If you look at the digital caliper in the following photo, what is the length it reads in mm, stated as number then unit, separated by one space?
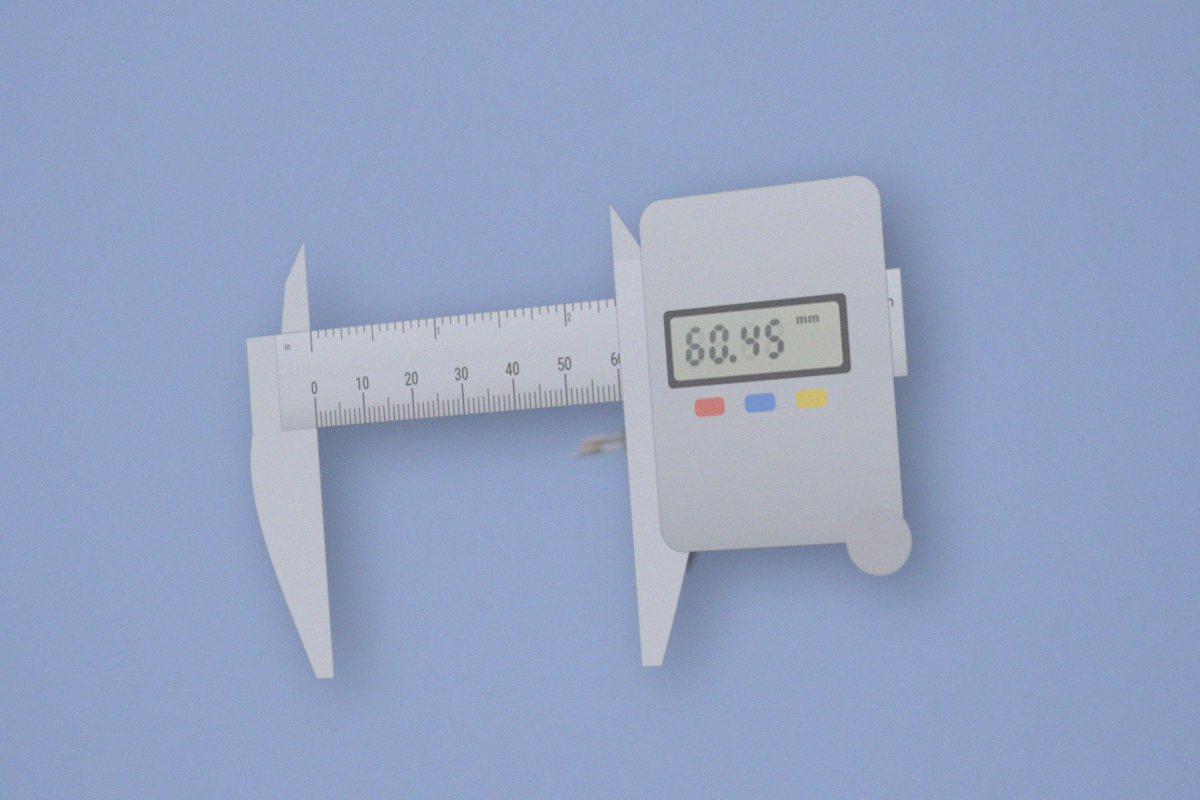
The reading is 60.45 mm
